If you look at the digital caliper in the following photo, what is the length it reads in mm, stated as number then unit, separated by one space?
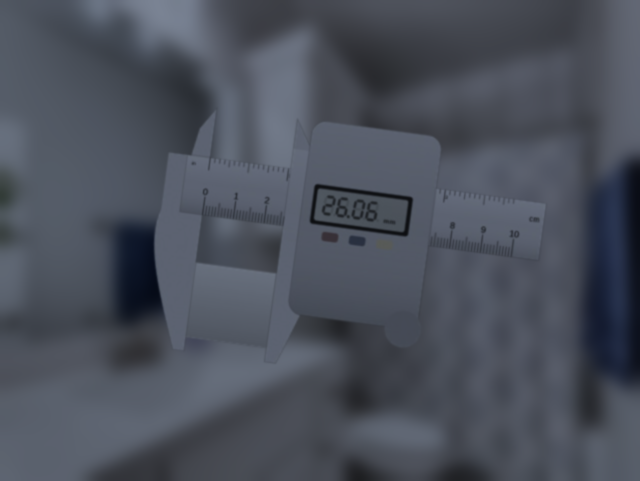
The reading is 26.06 mm
